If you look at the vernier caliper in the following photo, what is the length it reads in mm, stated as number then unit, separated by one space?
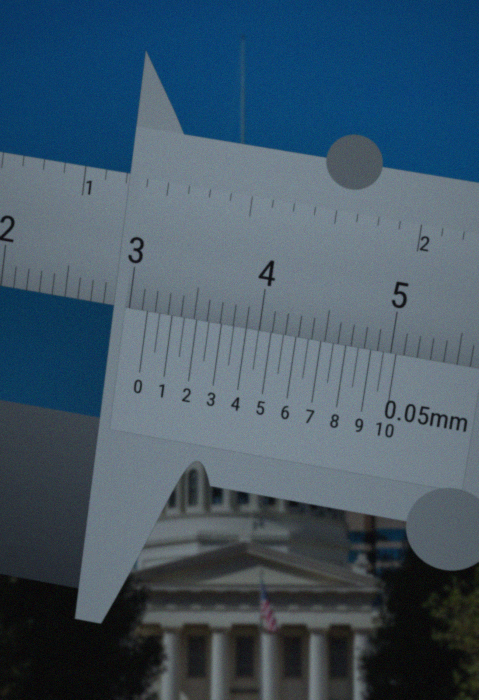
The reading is 31.4 mm
